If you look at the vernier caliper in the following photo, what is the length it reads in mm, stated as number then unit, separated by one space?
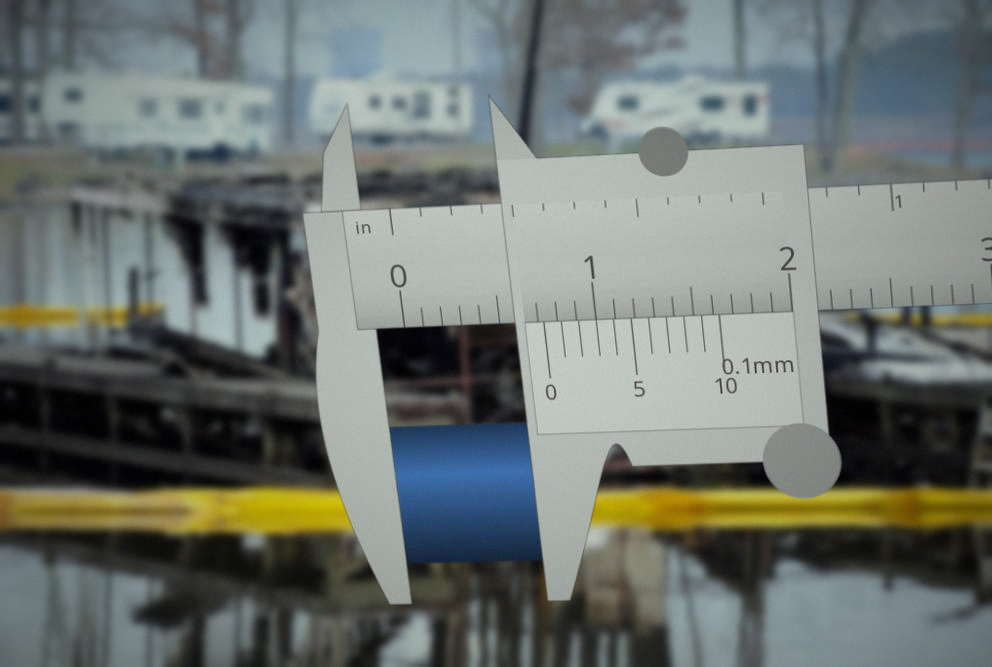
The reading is 7.3 mm
